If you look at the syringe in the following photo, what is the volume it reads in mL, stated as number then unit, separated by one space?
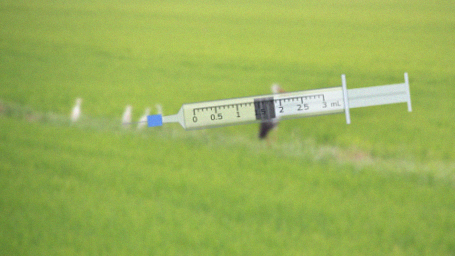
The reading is 1.4 mL
